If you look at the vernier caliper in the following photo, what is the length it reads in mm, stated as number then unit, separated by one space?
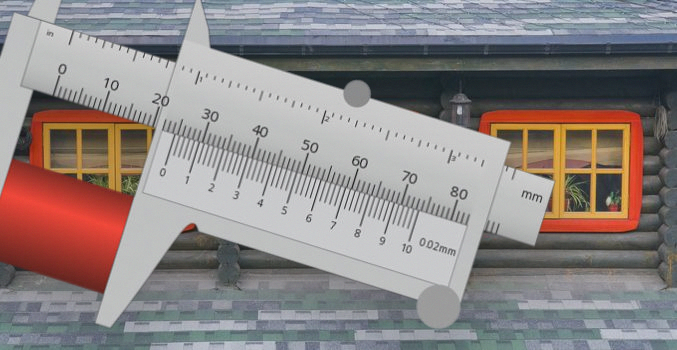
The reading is 24.5 mm
